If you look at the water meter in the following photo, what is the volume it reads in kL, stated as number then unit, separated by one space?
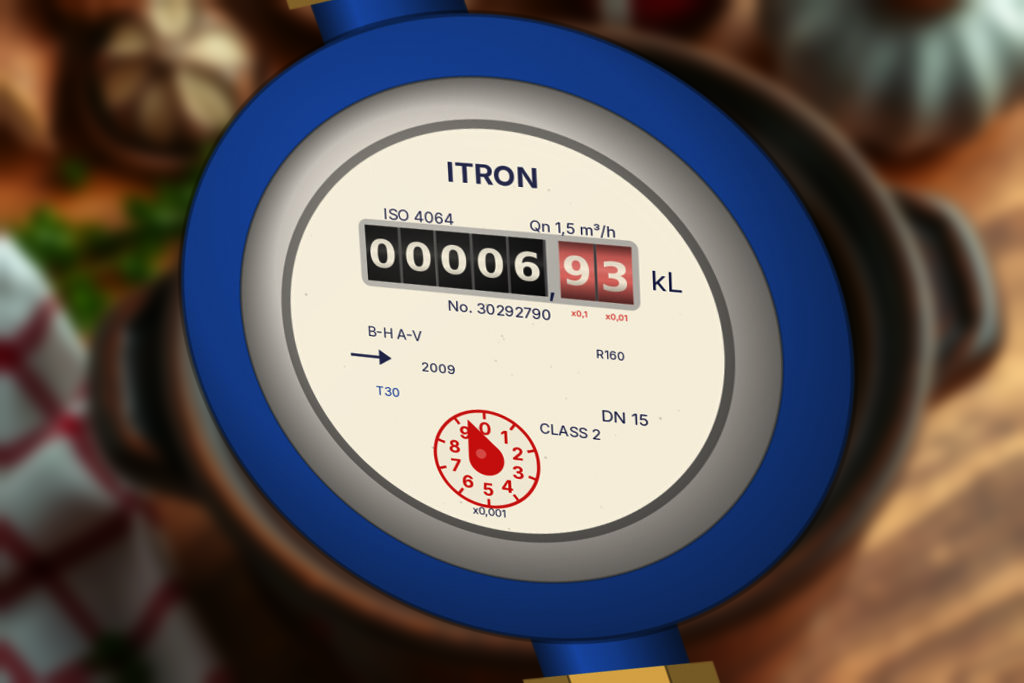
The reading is 6.929 kL
